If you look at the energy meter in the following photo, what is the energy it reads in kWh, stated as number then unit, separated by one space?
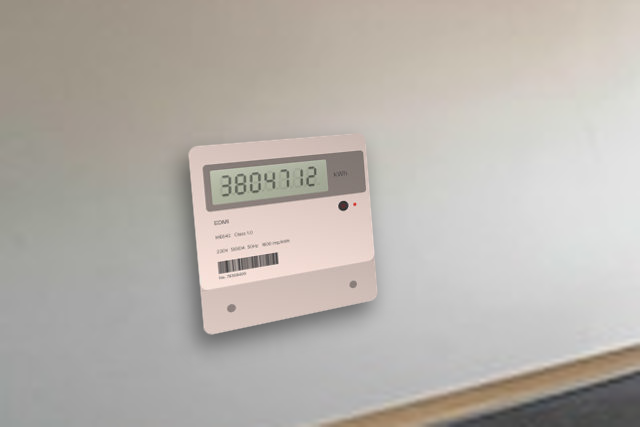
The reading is 3804712 kWh
